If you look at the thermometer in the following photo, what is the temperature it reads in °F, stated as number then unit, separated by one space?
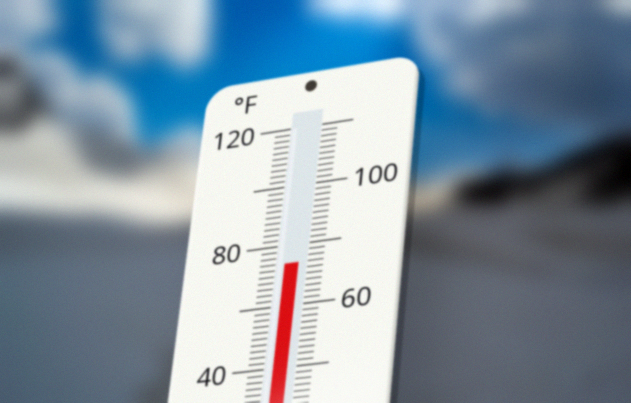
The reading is 74 °F
